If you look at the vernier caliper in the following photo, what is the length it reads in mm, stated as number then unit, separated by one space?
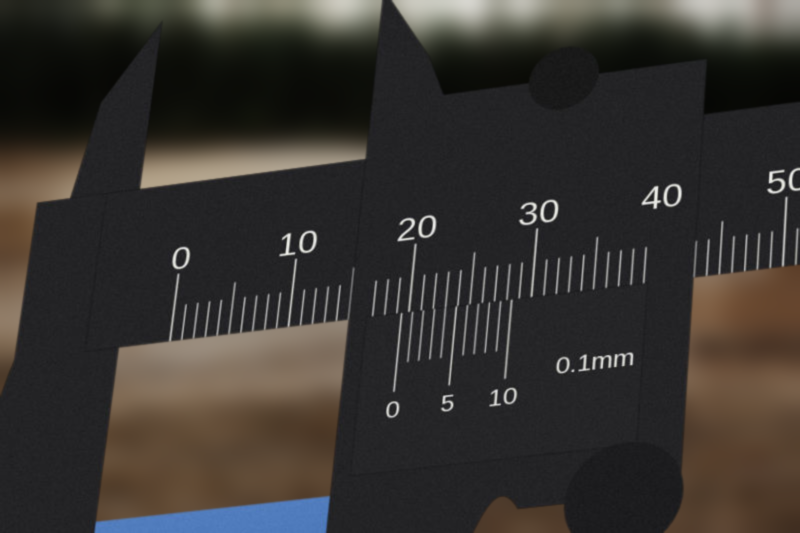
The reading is 19.4 mm
